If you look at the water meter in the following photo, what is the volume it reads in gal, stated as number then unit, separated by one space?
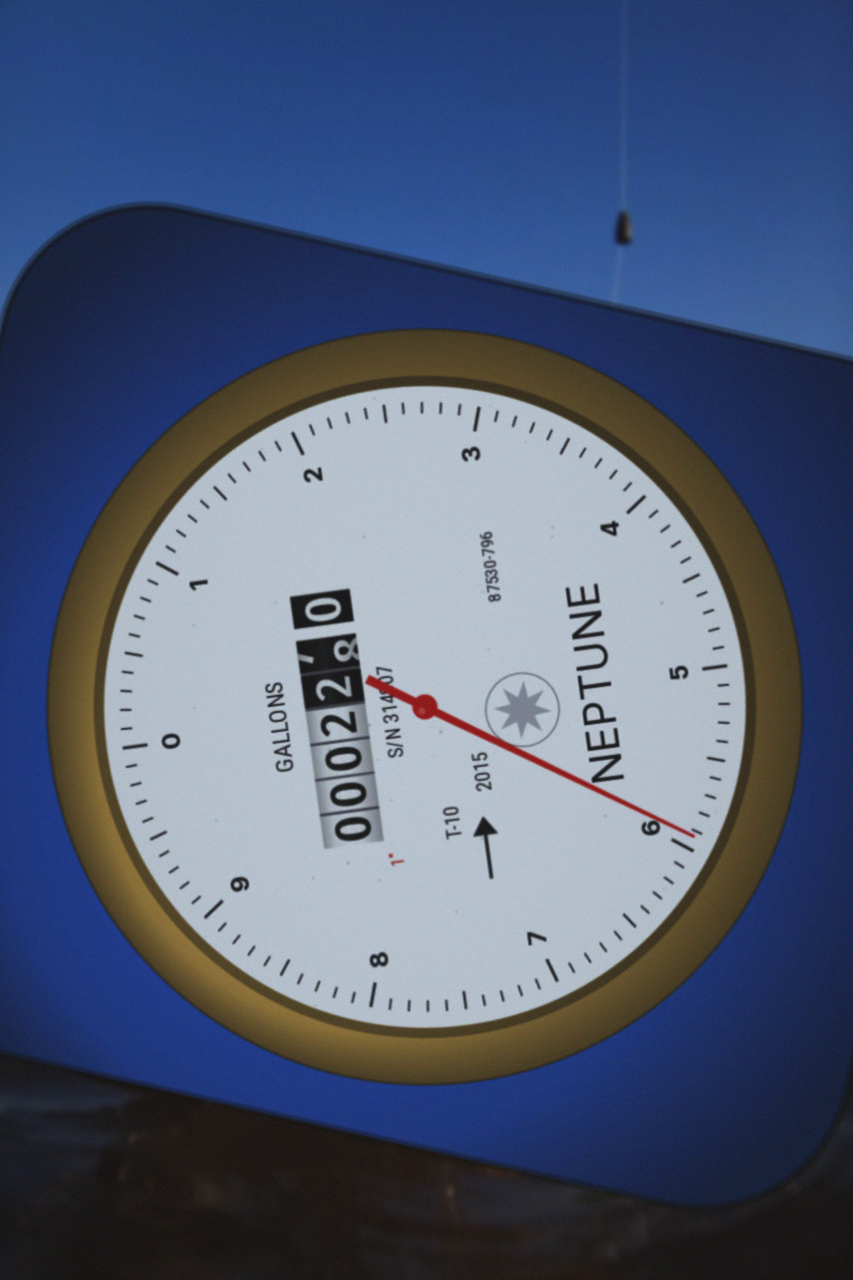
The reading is 2275.9 gal
